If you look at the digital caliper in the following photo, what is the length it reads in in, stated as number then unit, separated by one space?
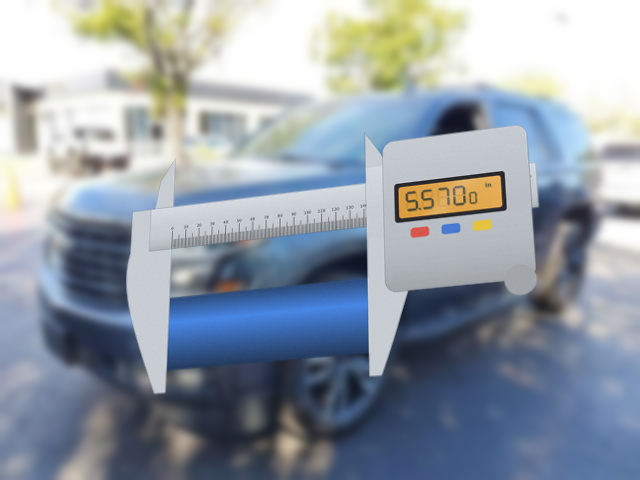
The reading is 5.5700 in
